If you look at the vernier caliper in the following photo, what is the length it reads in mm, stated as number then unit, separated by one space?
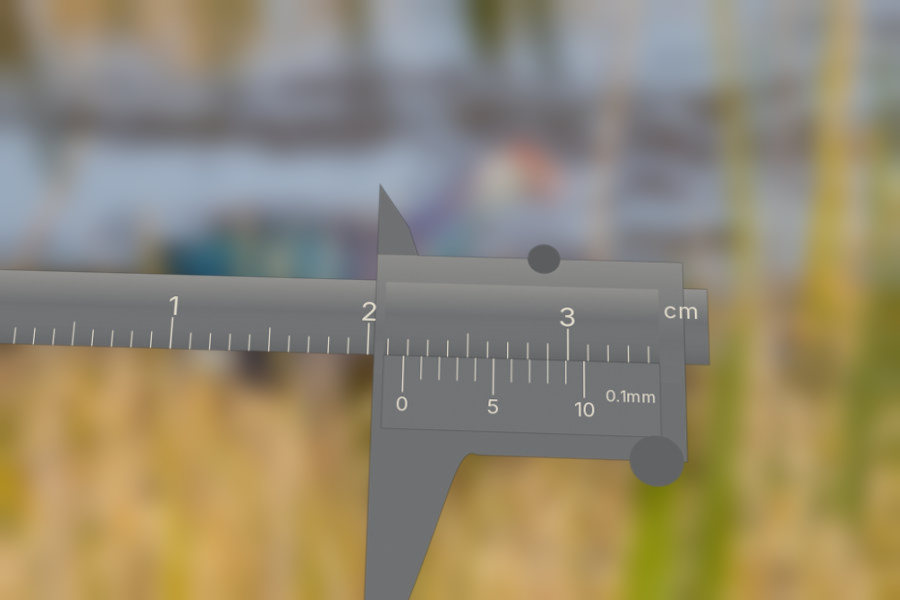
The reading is 21.8 mm
